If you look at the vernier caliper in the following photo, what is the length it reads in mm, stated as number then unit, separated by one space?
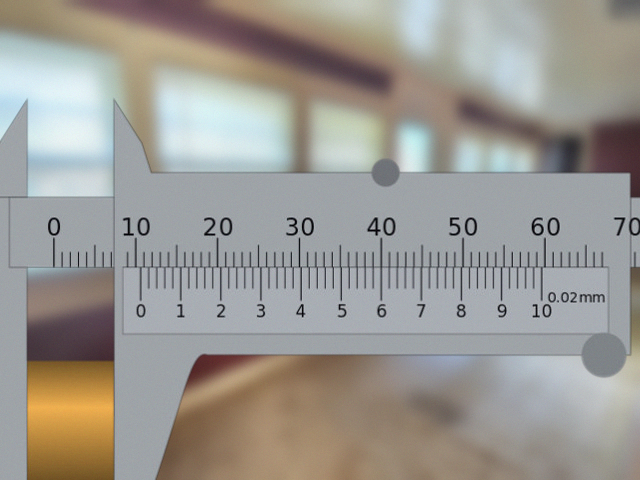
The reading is 10.6 mm
